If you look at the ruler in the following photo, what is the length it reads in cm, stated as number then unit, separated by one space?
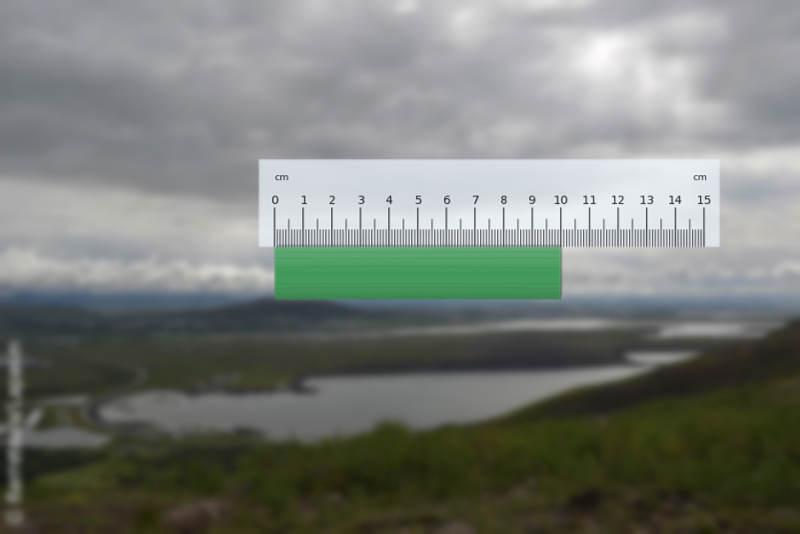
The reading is 10 cm
